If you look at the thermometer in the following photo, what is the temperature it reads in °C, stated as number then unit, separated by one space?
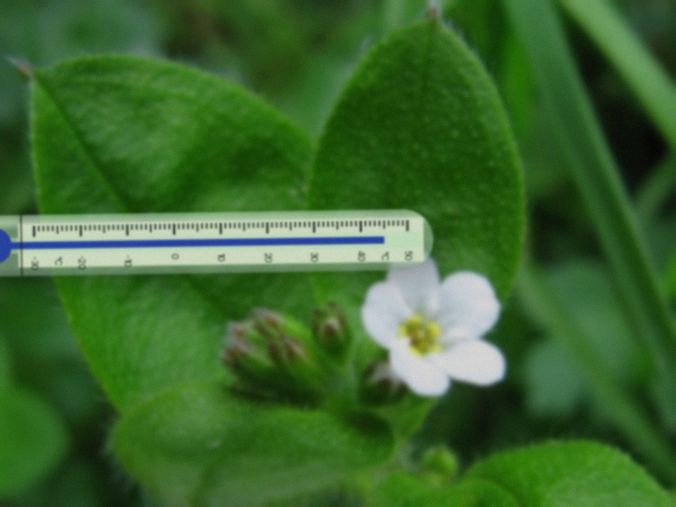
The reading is 45 °C
